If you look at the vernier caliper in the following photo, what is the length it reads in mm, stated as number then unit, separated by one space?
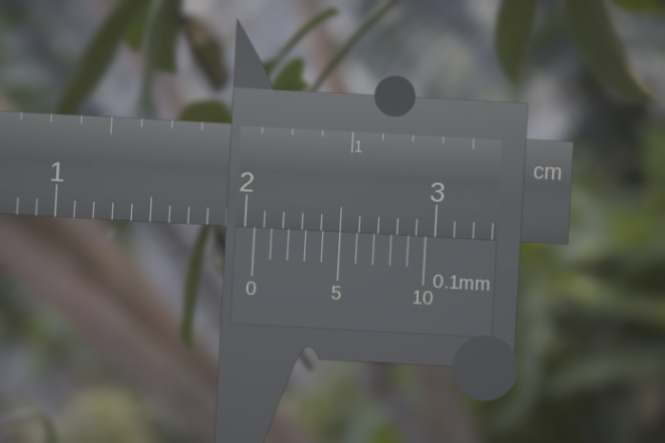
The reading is 20.5 mm
